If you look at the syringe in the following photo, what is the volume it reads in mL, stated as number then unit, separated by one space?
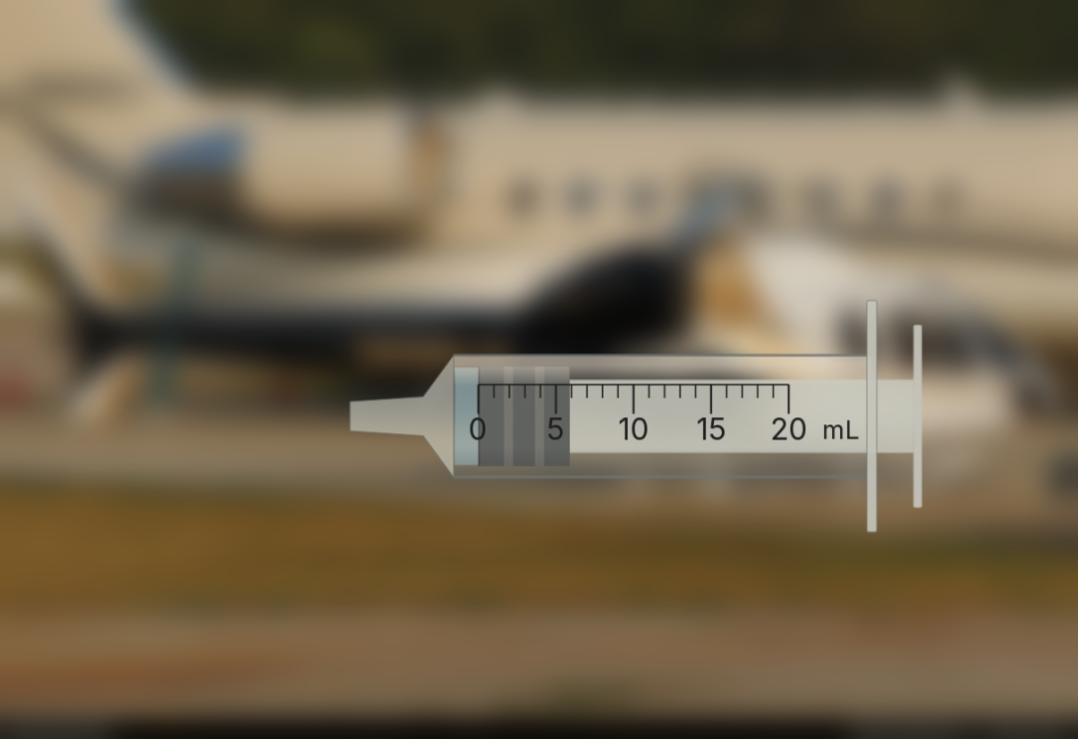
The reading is 0 mL
